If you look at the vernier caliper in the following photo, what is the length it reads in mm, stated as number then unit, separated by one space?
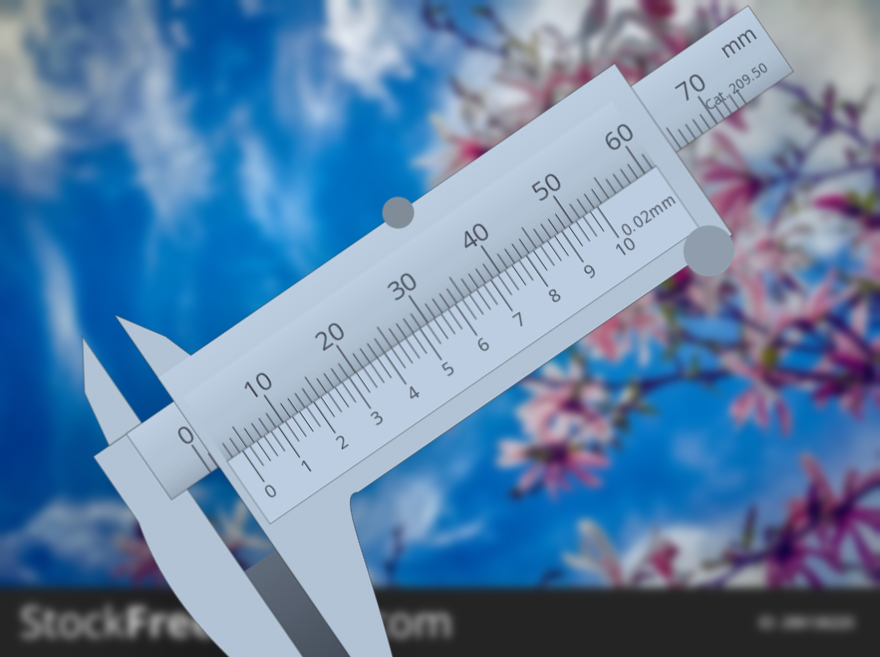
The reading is 4.4 mm
